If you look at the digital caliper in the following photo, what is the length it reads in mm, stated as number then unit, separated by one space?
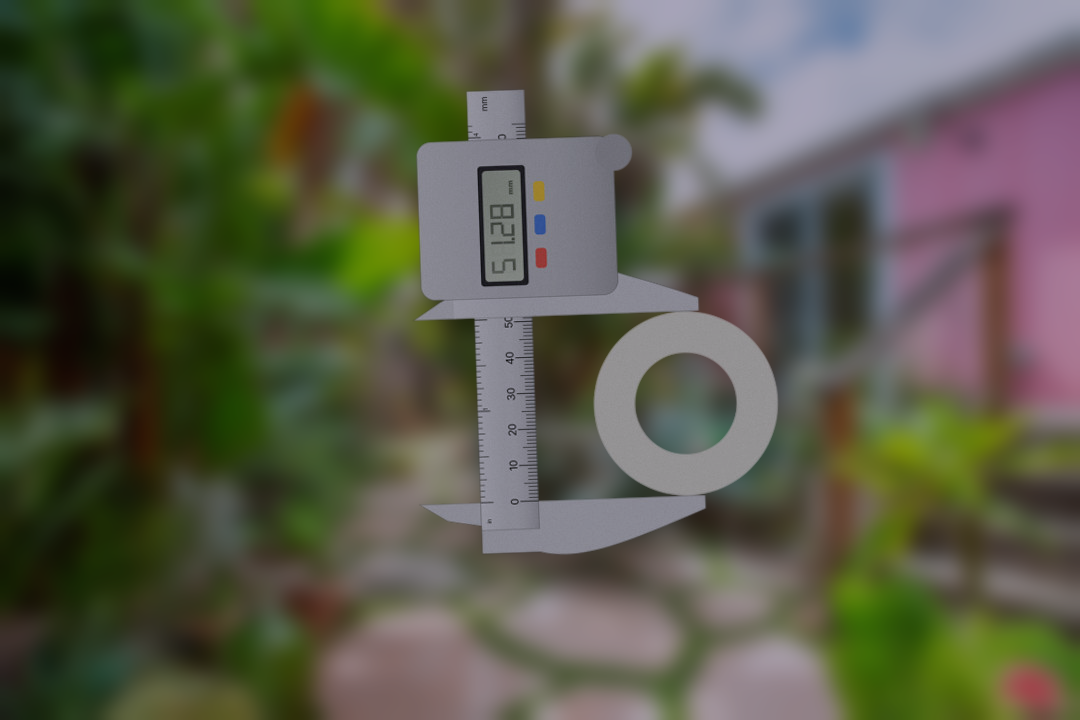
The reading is 51.28 mm
